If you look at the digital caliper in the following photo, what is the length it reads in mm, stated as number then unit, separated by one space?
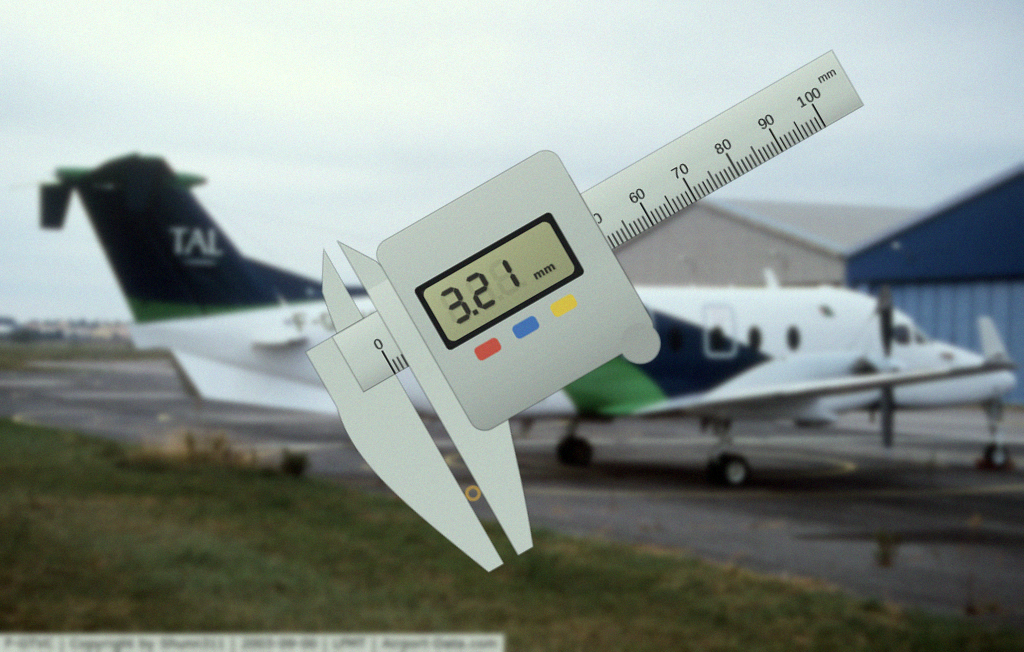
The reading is 3.21 mm
